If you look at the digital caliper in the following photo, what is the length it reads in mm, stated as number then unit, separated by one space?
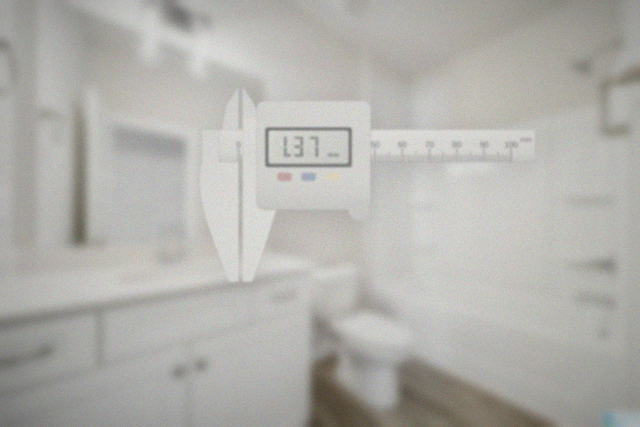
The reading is 1.37 mm
